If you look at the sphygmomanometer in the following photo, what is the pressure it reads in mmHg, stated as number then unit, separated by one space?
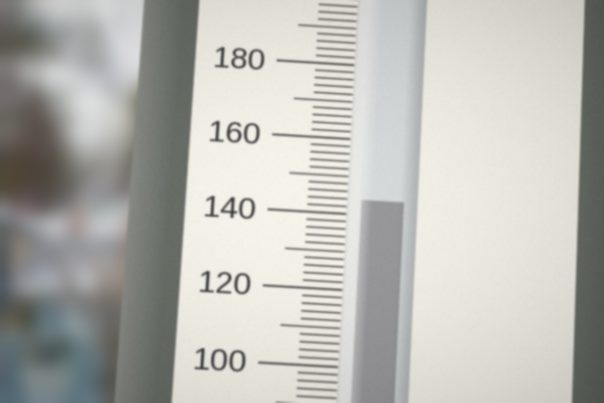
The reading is 144 mmHg
